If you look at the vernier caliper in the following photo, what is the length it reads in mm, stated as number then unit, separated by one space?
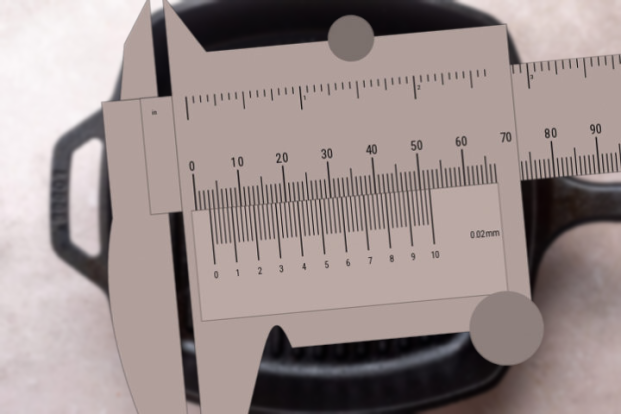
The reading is 3.0 mm
